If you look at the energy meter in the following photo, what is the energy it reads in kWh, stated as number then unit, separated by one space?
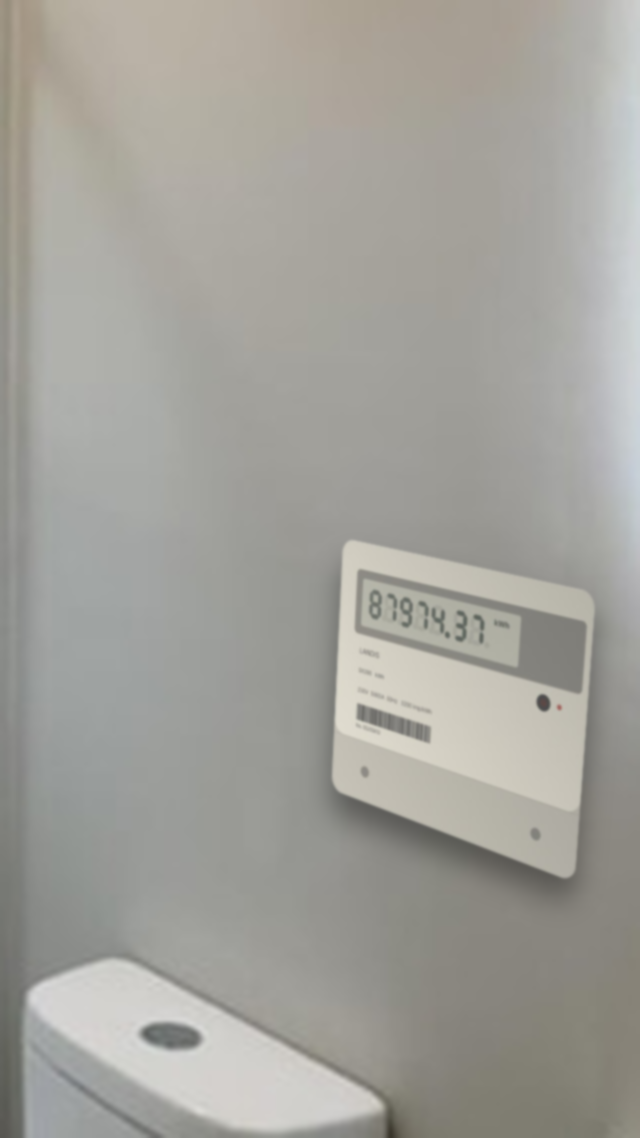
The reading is 87974.37 kWh
